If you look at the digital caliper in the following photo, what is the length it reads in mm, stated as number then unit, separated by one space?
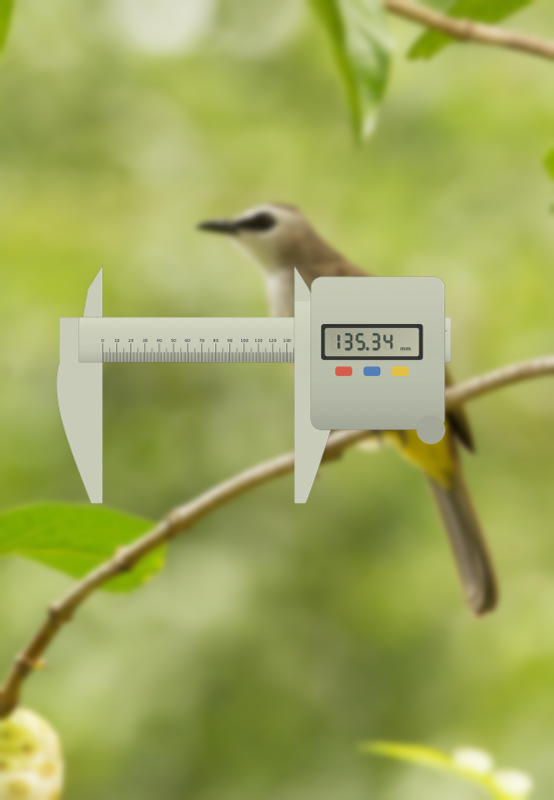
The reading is 135.34 mm
